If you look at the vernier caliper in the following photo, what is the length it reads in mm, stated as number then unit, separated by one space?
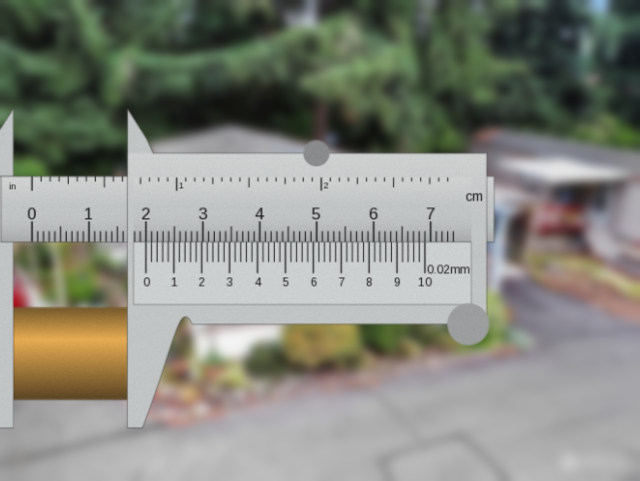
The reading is 20.0 mm
